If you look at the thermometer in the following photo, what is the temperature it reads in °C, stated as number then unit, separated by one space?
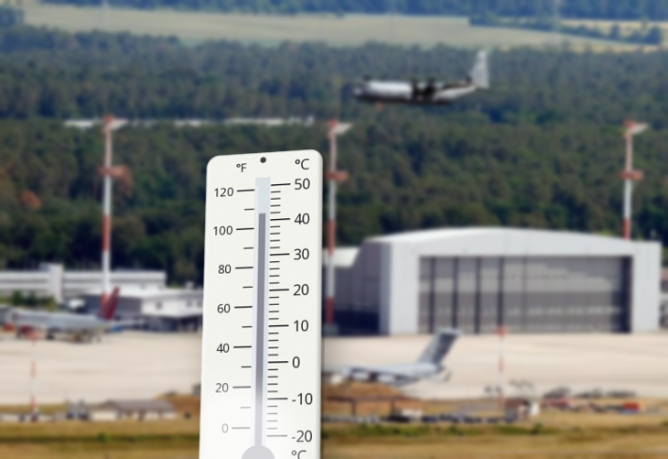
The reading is 42 °C
